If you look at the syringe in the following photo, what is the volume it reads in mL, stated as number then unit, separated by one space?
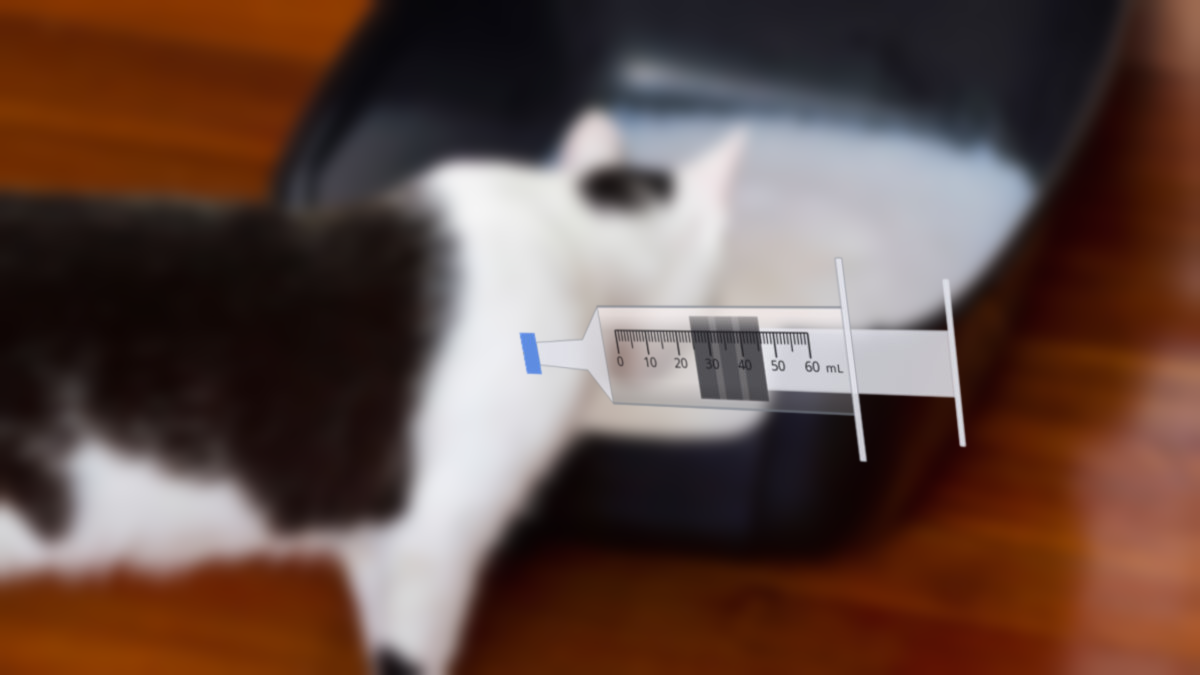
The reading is 25 mL
